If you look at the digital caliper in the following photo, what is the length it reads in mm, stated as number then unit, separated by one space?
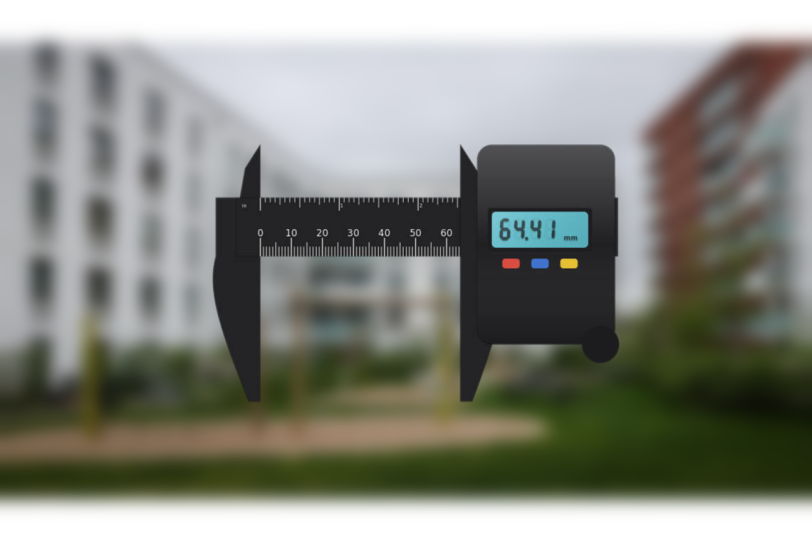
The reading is 64.41 mm
